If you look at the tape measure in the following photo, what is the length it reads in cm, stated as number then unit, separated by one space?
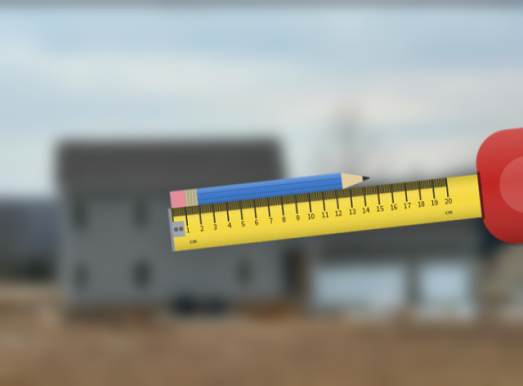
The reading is 14.5 cm
